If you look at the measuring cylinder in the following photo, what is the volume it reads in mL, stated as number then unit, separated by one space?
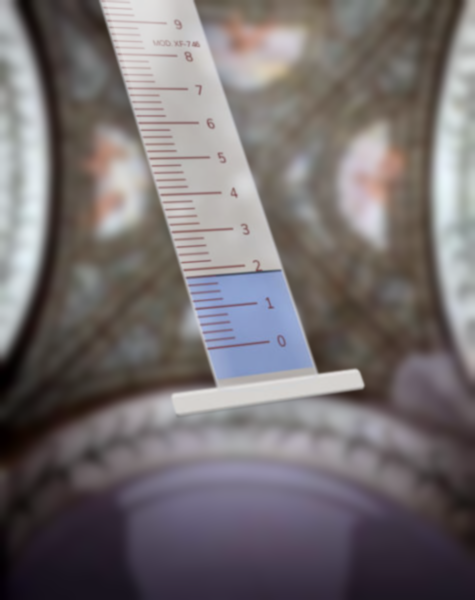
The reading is 1.8 mL
